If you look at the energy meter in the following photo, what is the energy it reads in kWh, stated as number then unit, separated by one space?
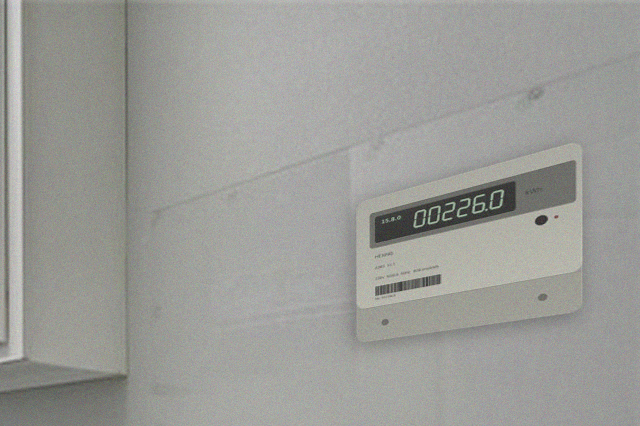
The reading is 226.0 kWh
